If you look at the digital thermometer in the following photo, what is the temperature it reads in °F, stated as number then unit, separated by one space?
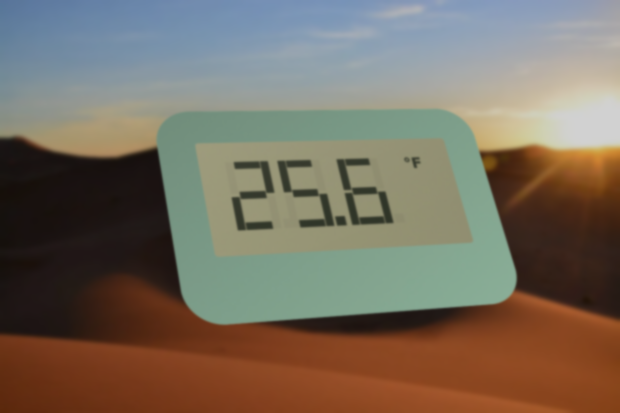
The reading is 25.6 °F
